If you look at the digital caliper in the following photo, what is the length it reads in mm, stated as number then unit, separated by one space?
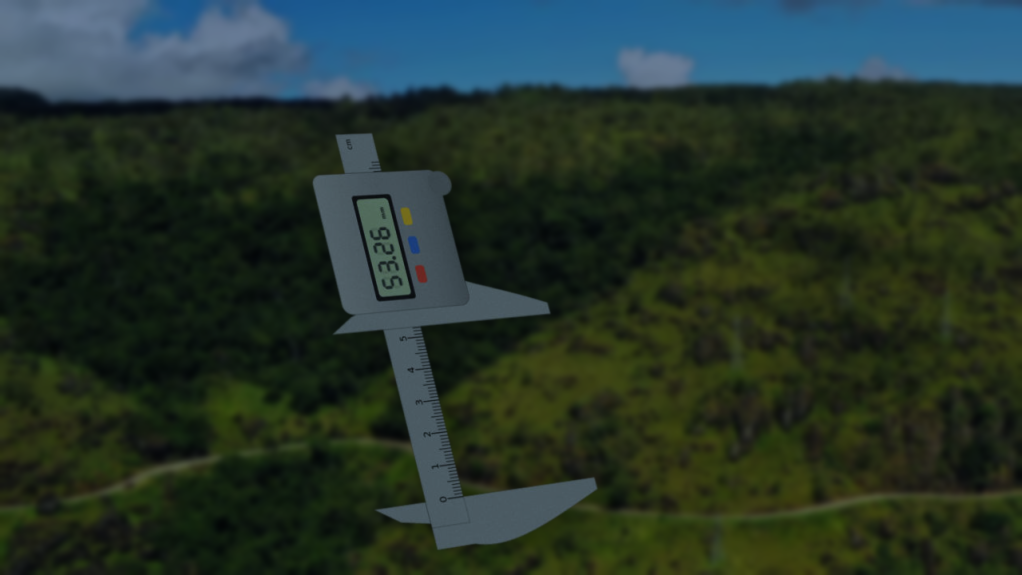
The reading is 53.26 mm
